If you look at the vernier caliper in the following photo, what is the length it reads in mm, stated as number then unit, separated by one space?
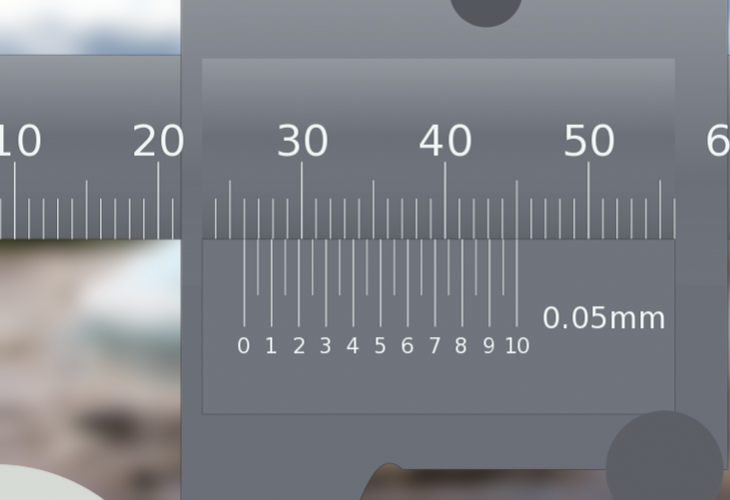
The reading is 26.0 mm
